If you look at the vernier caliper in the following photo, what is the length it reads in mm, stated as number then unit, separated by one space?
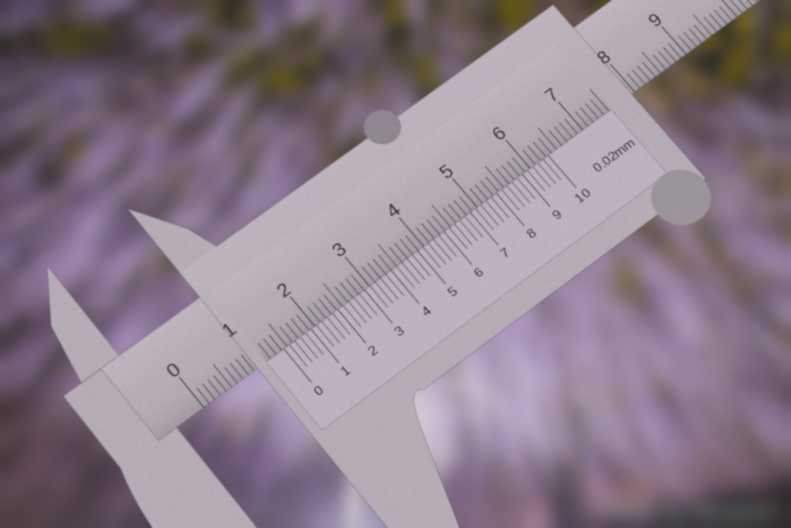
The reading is 14.4 mm
